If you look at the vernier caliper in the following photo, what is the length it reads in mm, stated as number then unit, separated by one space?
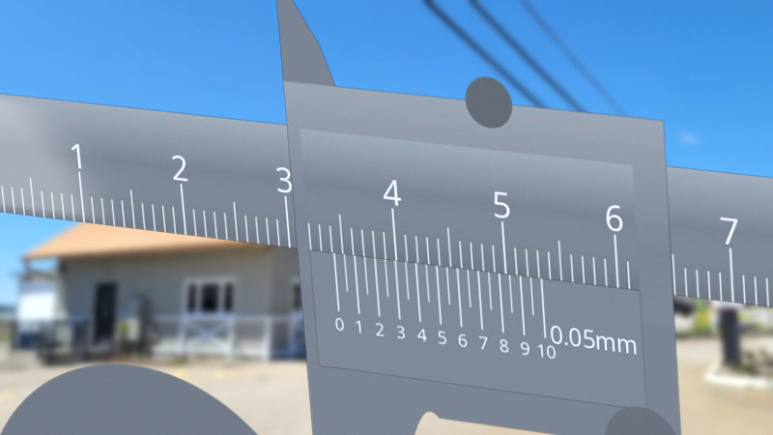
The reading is 34.2 mm
